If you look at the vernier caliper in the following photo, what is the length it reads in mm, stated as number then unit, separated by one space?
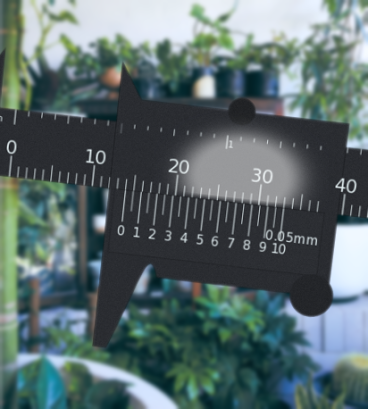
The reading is 14.0 mm
